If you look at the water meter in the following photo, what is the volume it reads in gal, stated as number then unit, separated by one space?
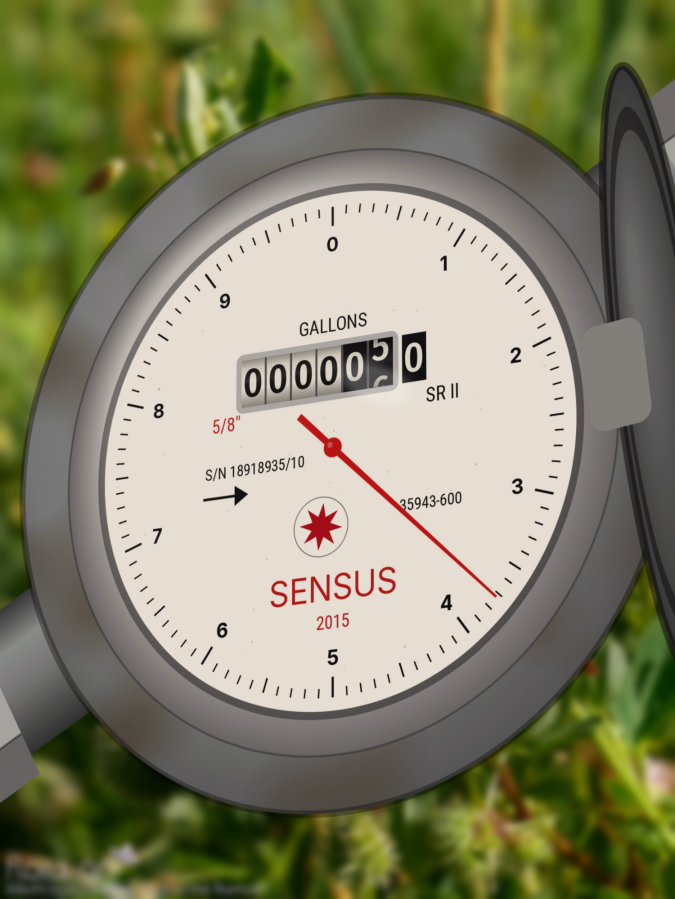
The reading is 53.7 gal
